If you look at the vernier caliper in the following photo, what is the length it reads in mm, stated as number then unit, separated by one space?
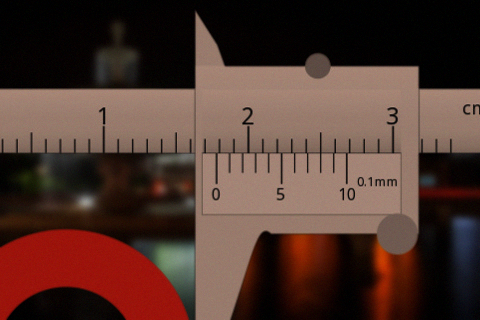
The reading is 17.8 mm
